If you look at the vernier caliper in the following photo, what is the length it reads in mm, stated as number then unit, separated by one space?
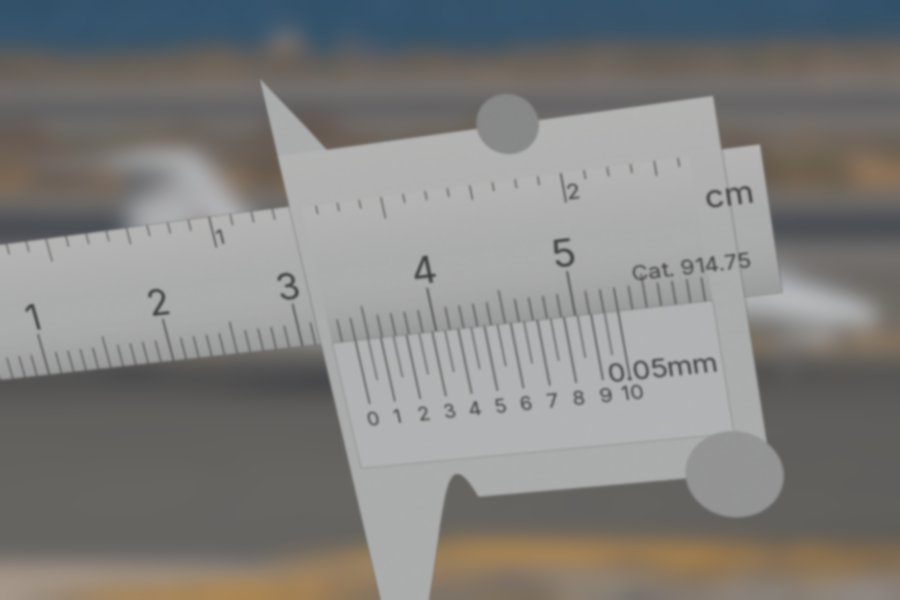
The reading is 34.0 mm
